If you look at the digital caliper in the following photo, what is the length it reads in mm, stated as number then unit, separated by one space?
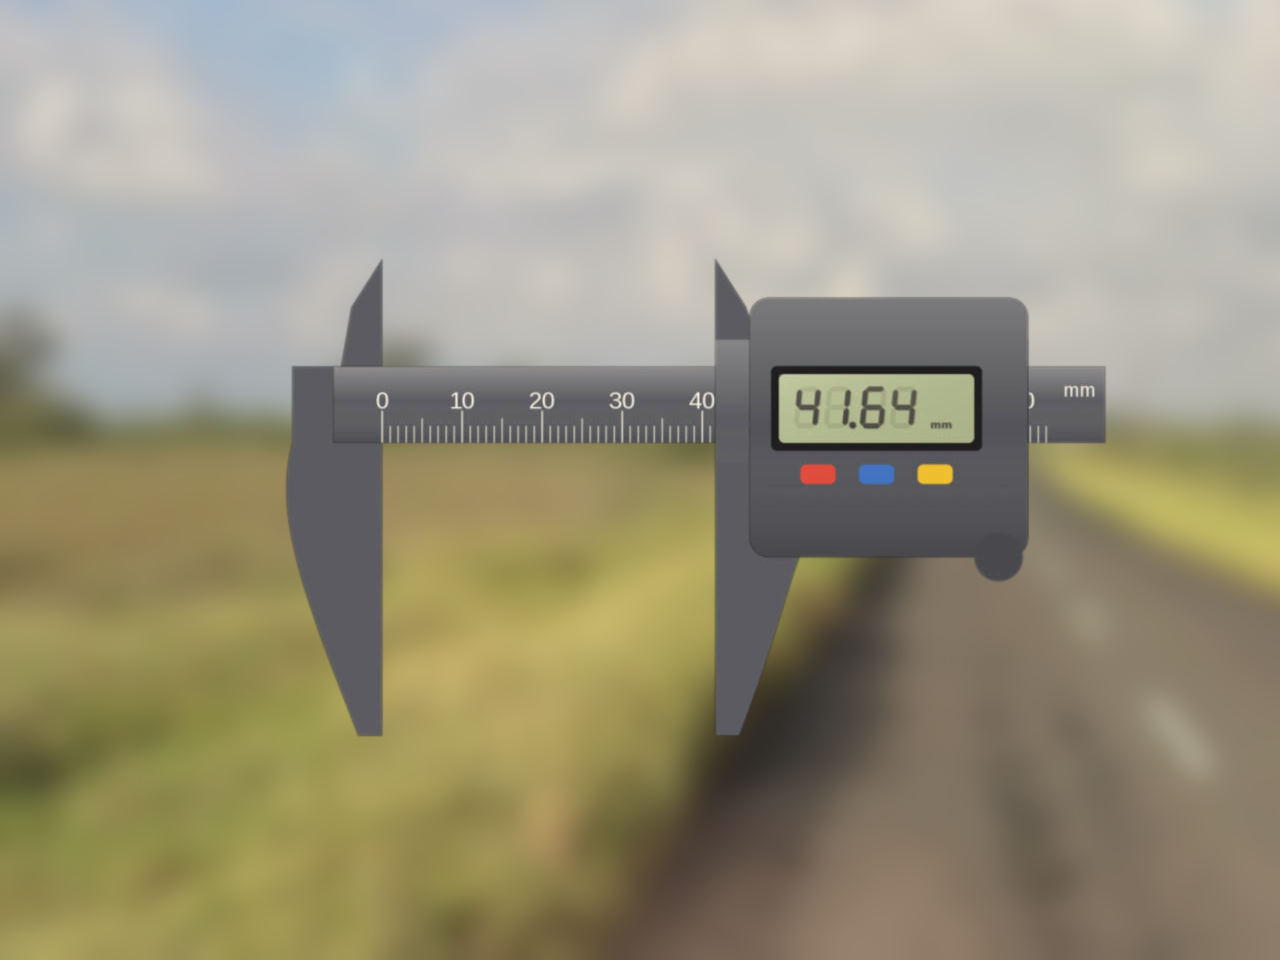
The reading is 41.64 mm
